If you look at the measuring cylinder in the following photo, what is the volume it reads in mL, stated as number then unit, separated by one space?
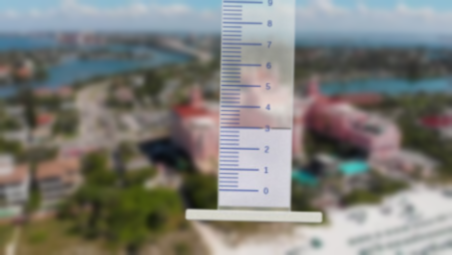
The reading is 3 mL
